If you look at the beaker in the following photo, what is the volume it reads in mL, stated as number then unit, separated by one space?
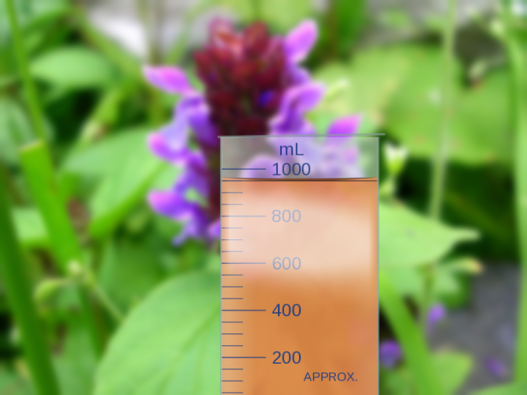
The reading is 950 mL
